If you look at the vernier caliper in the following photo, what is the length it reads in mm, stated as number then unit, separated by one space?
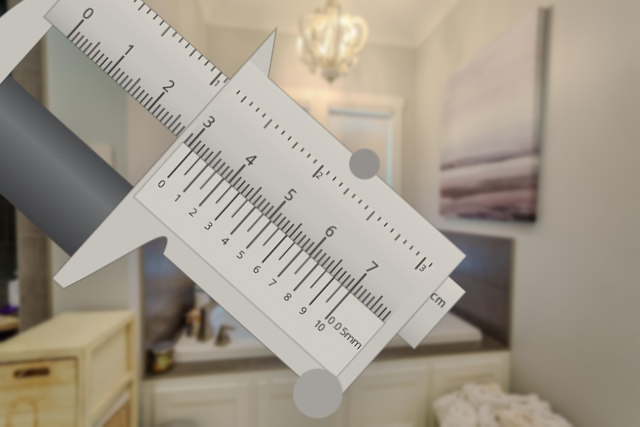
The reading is 31.0 mm
